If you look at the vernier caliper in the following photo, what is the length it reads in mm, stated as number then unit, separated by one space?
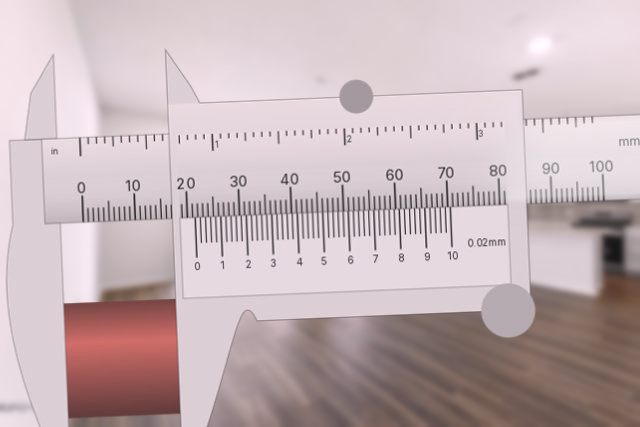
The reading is 21.5 mm
